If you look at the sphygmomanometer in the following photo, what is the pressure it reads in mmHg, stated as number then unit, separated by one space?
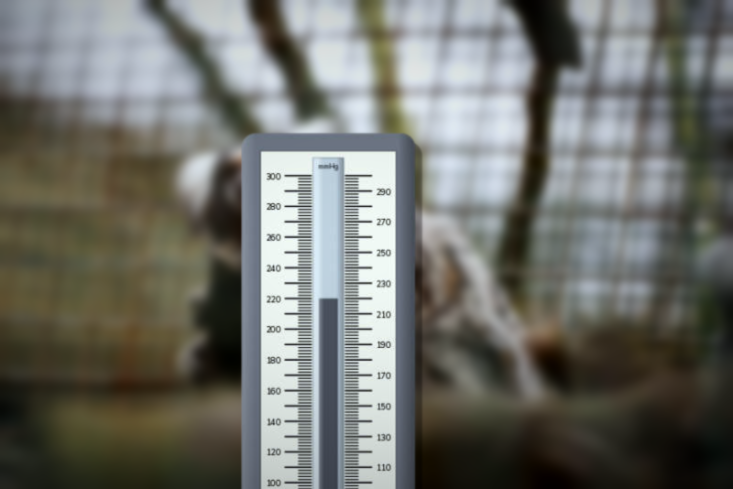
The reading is 220 mmHg
